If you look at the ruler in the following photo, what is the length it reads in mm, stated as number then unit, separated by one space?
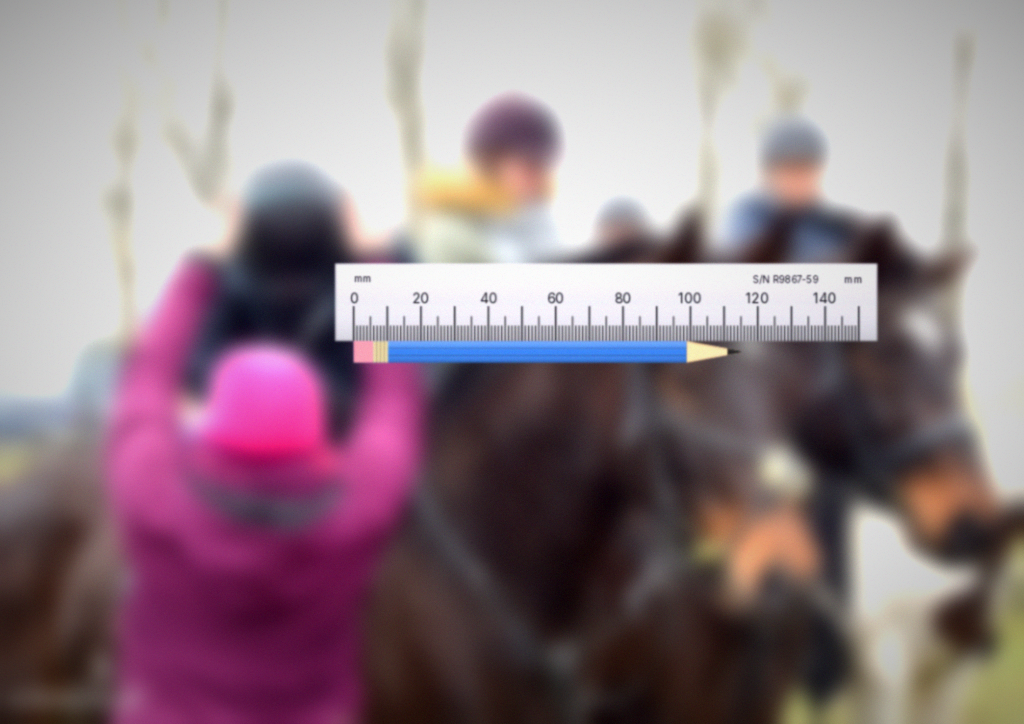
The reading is 115 mm
